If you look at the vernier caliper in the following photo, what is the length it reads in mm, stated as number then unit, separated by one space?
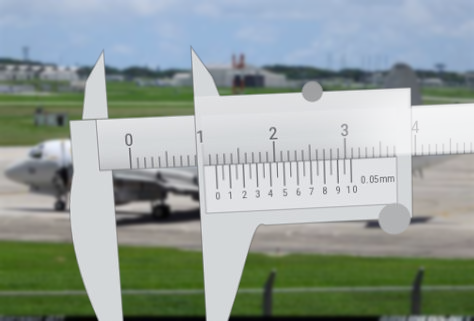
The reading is 11.8 mm
